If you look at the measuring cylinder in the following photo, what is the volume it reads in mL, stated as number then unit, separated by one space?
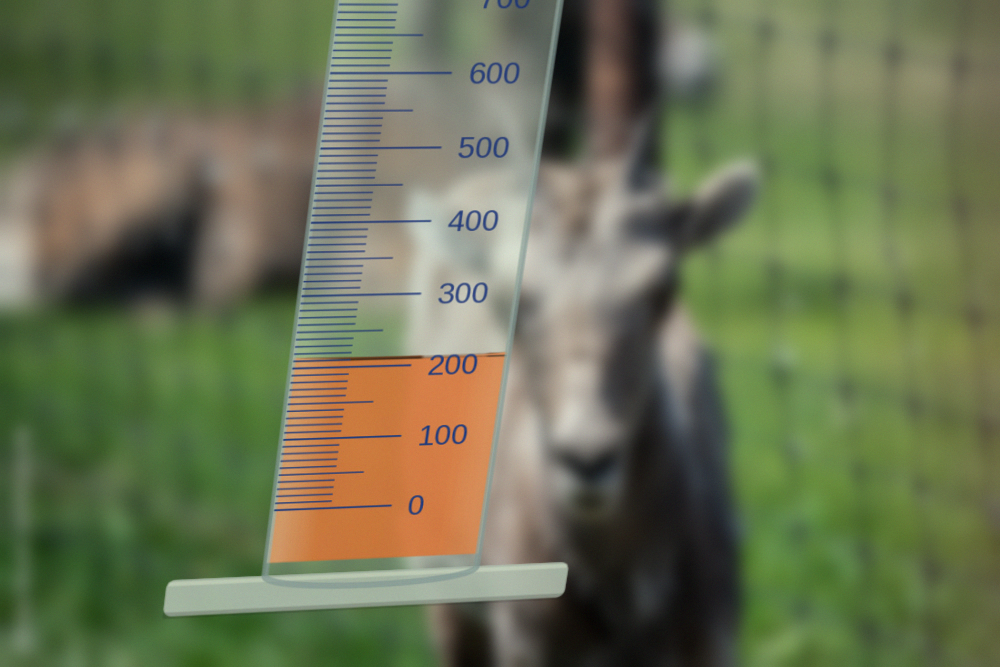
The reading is 210 mL
